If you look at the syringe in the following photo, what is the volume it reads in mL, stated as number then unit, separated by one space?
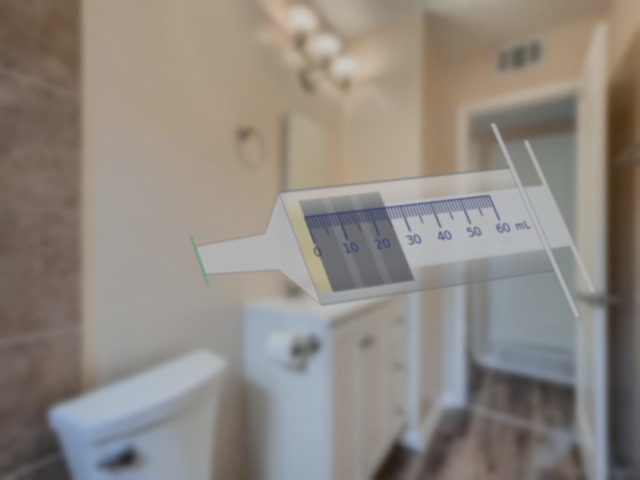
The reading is 0 mL
